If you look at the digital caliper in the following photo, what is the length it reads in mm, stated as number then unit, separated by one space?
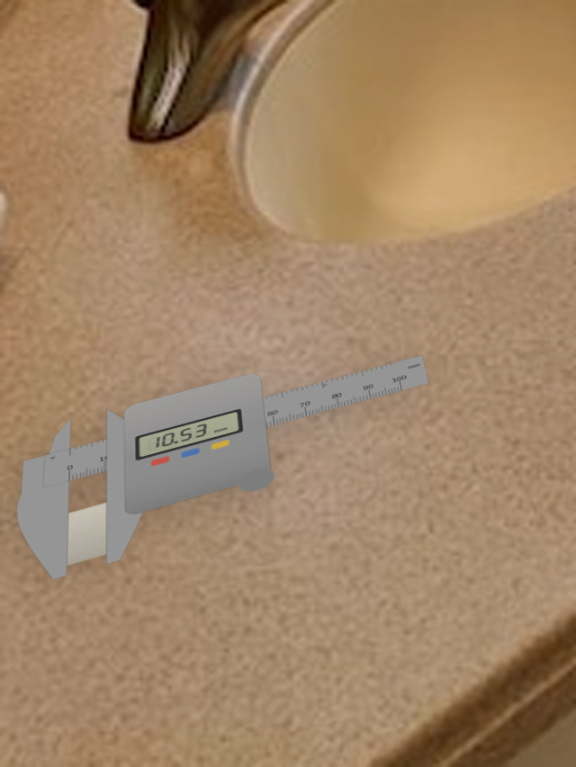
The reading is 10.53 mm
